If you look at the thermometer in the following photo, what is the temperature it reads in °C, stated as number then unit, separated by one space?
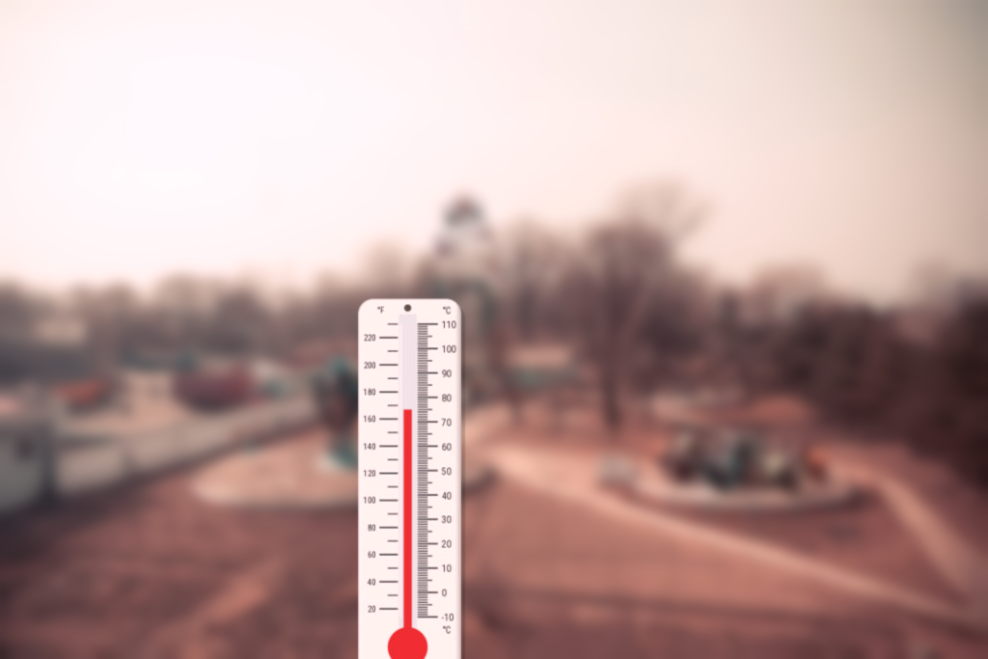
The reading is 75 °C
